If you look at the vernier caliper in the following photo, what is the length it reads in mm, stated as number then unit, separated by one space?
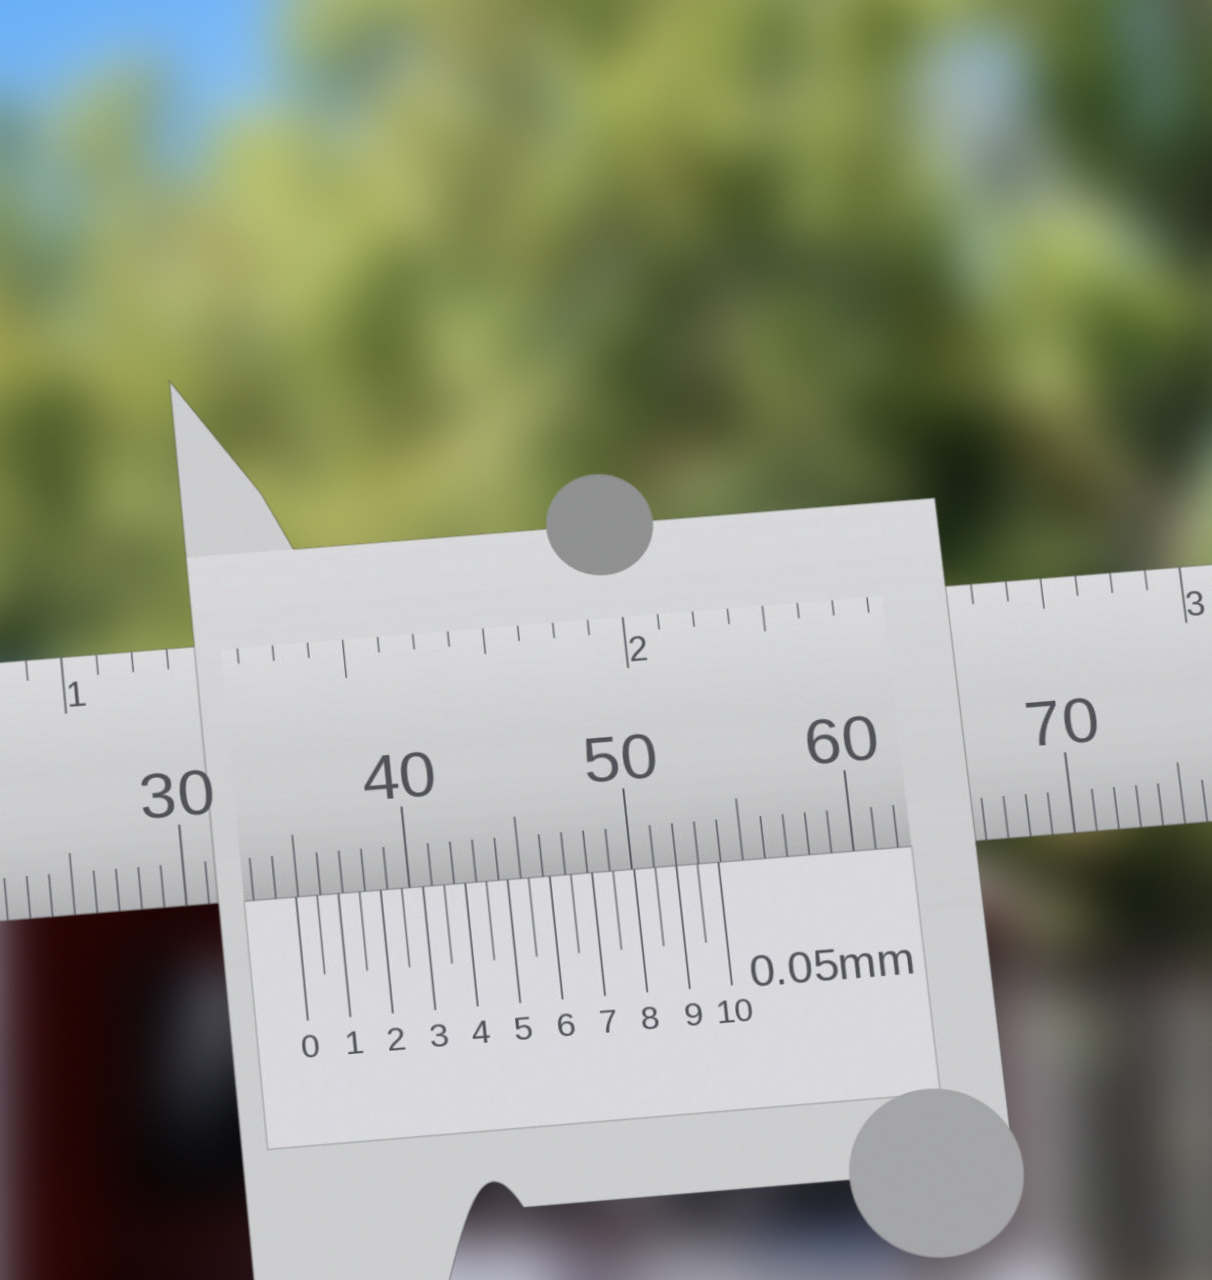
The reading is 34.9 mm
